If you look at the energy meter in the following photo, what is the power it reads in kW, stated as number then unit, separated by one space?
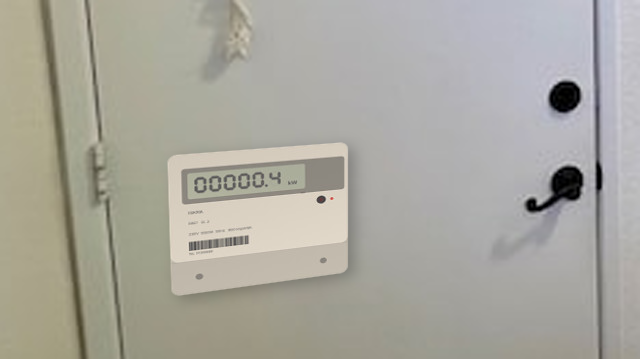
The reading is 0.4 kW
